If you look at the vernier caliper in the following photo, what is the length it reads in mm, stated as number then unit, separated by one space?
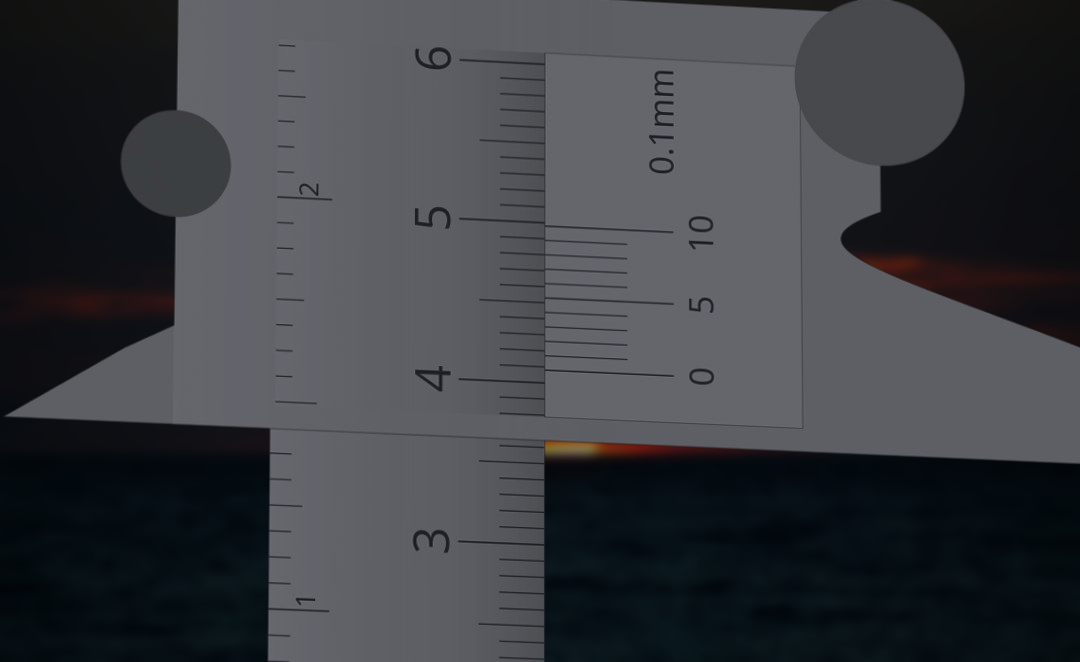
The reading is 40.8 mm
